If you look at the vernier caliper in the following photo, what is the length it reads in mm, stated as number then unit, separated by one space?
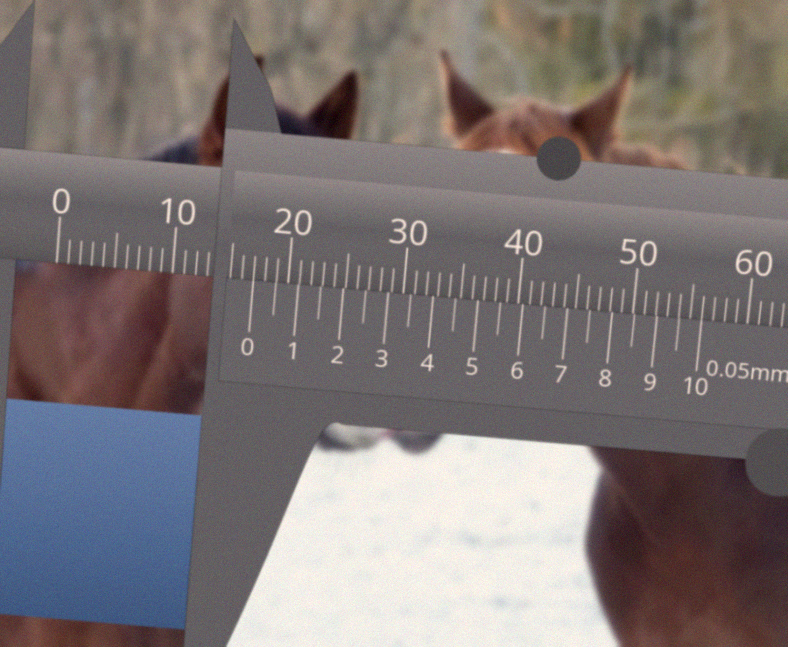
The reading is 17.0 mm
